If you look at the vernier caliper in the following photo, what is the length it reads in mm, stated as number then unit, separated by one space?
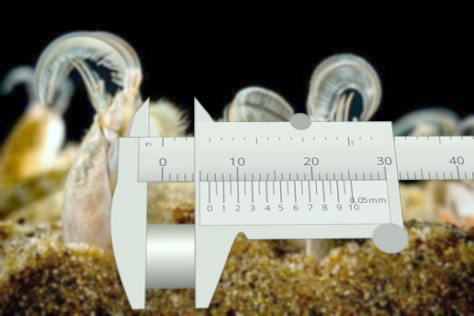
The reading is 6.2 mm
